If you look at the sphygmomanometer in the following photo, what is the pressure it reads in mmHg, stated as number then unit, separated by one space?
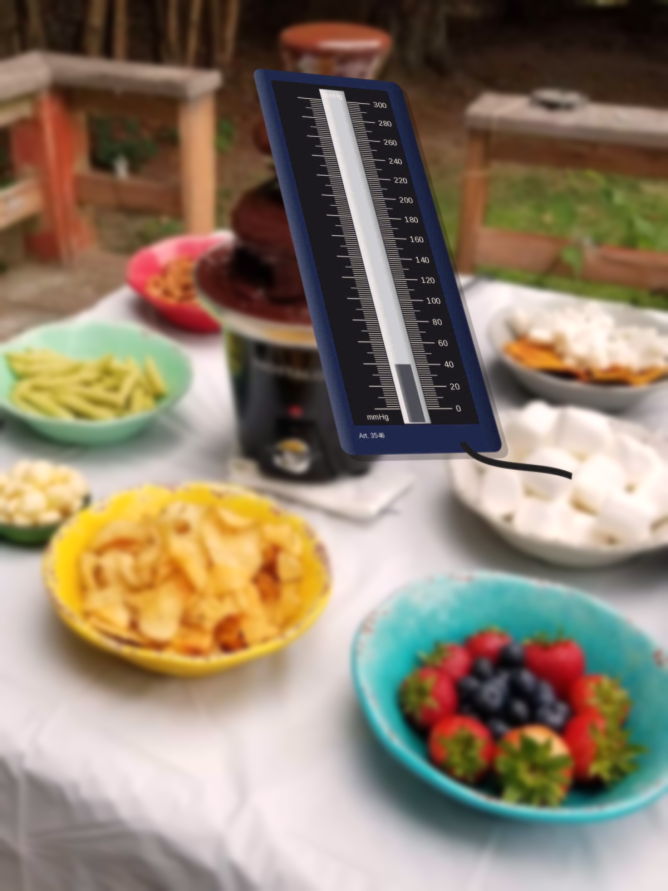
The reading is 40 mmHg
